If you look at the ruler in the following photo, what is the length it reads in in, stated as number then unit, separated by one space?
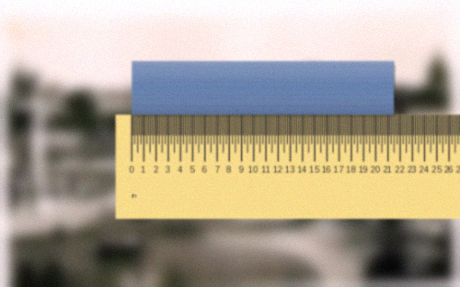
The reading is 21.5 in
